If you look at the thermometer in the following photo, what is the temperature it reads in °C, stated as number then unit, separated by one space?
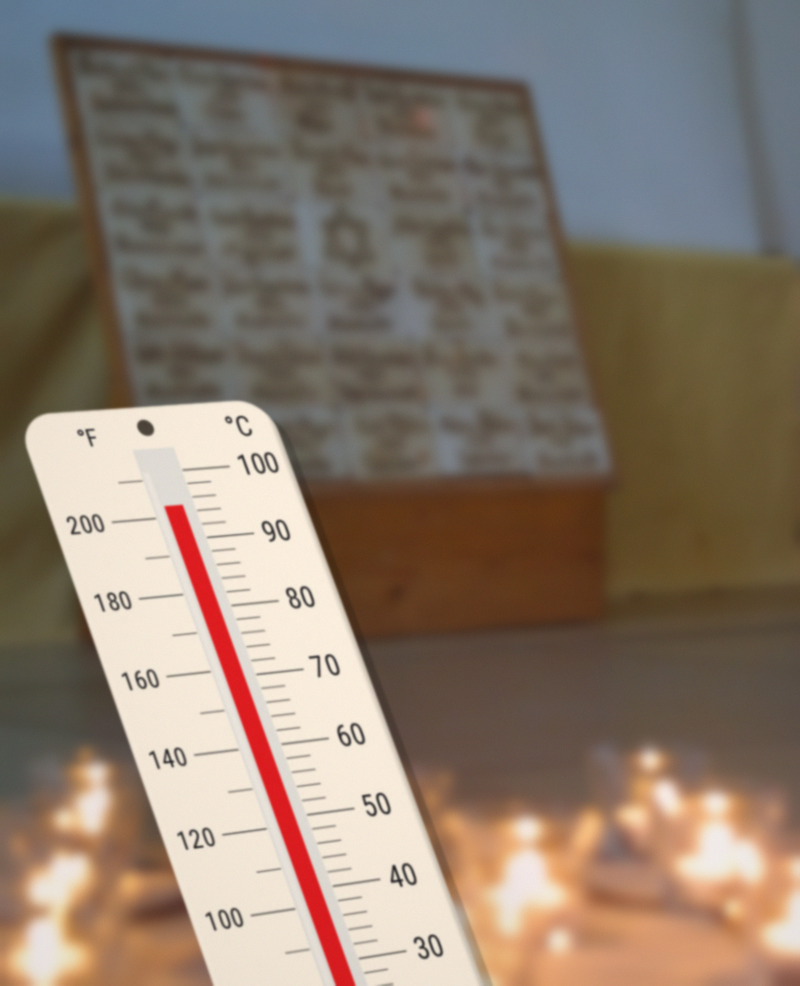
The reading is 95 °C
